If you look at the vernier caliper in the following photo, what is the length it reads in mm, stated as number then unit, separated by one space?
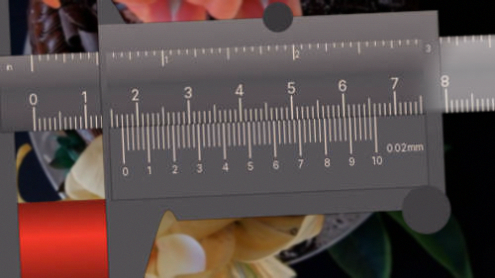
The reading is 17.0 mm
